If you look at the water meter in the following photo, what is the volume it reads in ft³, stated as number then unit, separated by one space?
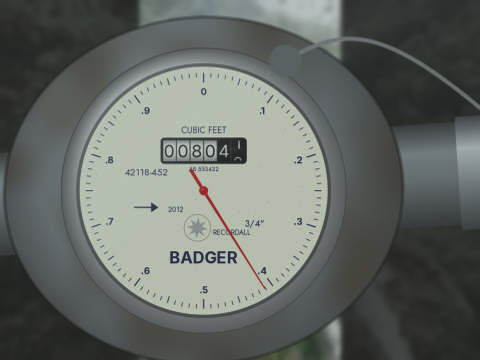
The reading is 8041.41 ft³
